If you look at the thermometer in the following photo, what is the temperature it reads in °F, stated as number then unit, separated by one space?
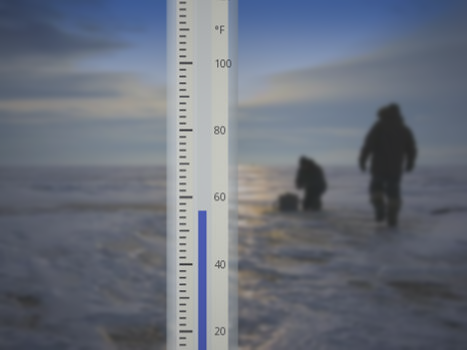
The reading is 56 °F
